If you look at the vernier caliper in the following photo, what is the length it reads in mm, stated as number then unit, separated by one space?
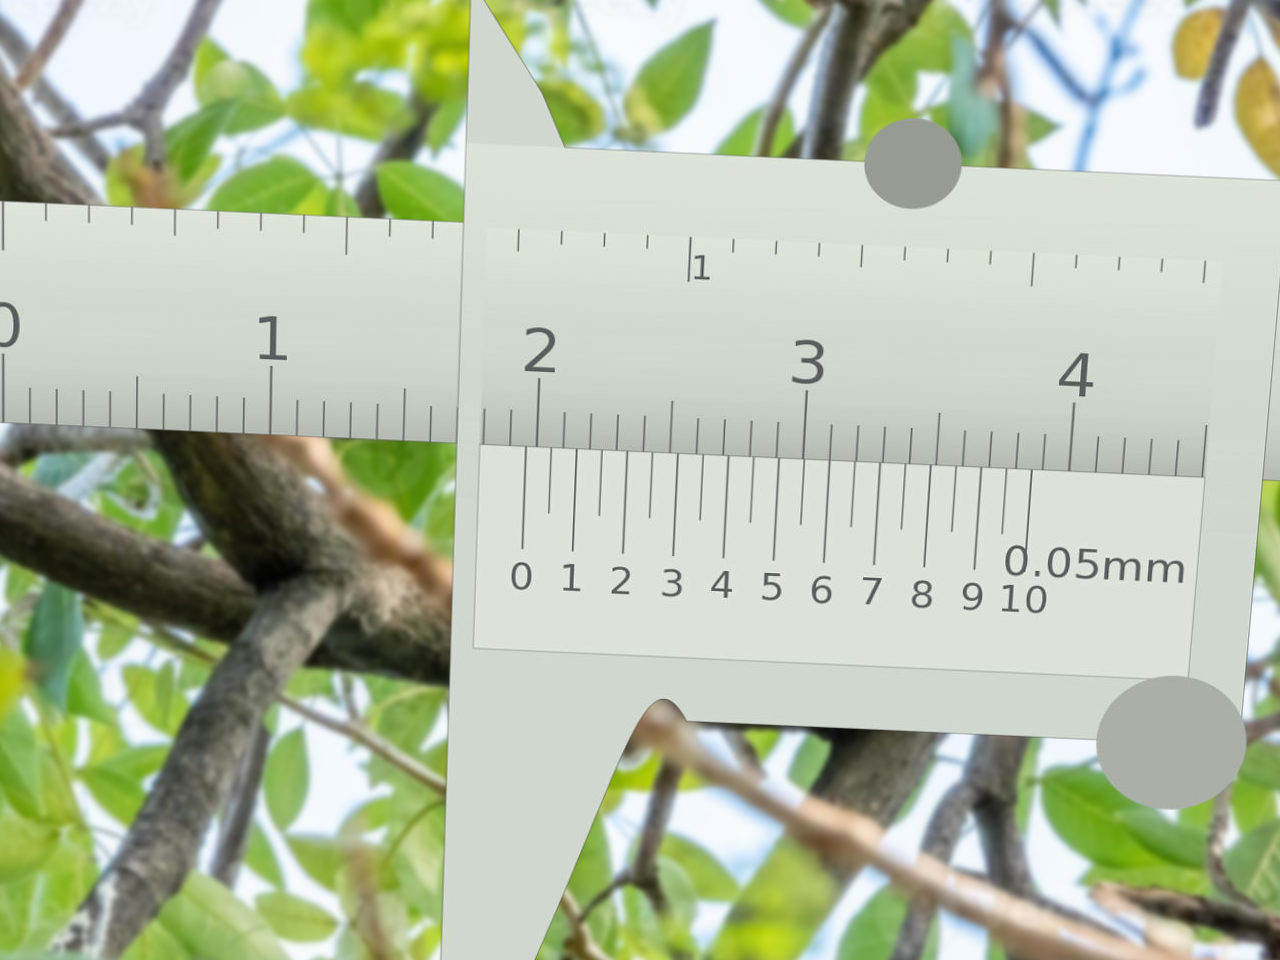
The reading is 19.60 mm
